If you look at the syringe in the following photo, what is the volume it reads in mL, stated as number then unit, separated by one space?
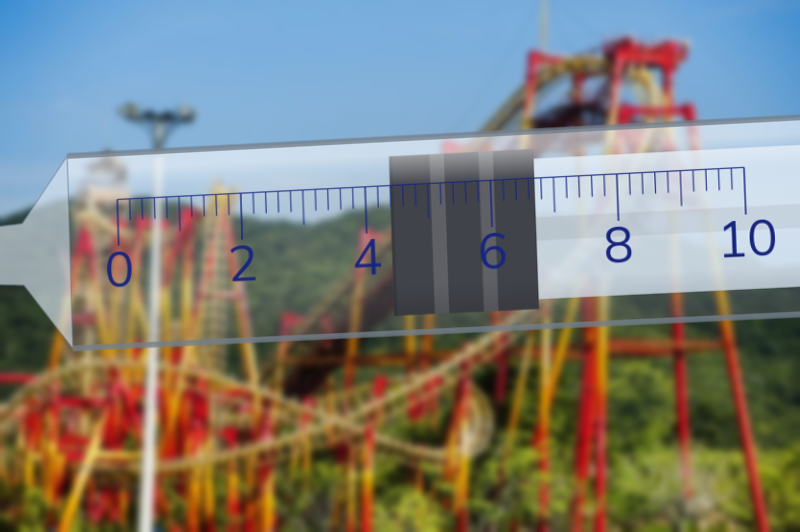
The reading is 4.4 mL
